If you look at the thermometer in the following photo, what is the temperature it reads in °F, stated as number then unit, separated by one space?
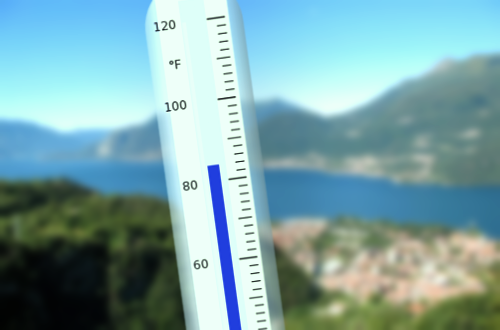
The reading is 84 °F
